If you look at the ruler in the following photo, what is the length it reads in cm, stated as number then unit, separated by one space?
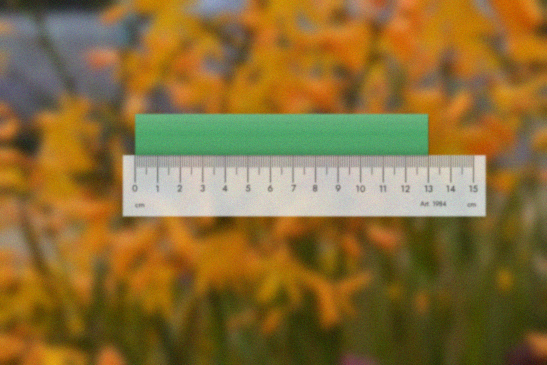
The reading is 13 cm
